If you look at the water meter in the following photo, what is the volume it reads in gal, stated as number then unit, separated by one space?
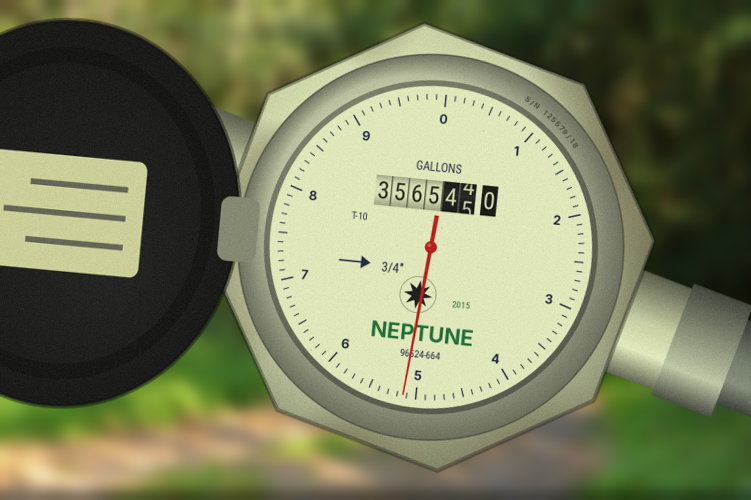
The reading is 3565445.1 gal
